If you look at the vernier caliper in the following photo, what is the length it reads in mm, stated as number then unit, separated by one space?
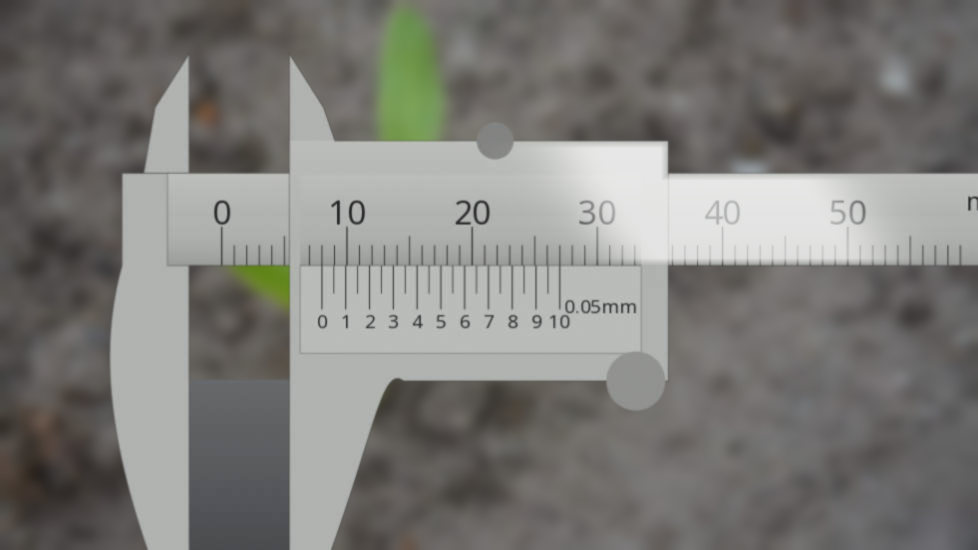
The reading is 8.0 mm
